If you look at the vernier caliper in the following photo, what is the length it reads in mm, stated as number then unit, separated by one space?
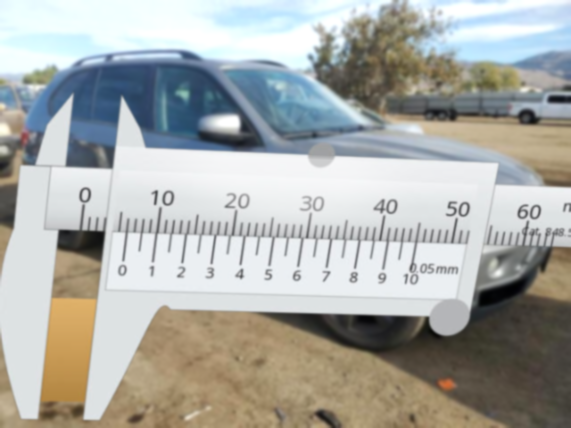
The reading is 6.0 mm
